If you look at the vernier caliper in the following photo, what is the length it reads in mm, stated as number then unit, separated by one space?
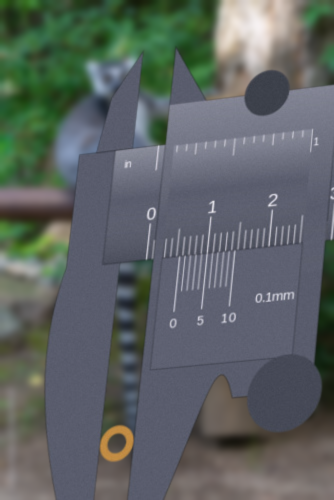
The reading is 5.5 mm
